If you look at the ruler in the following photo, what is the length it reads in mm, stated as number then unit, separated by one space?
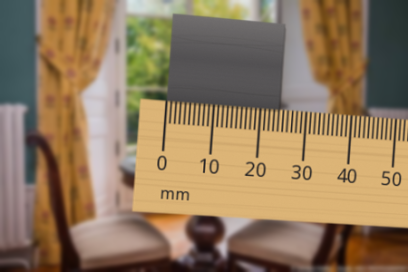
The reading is 24 mm
